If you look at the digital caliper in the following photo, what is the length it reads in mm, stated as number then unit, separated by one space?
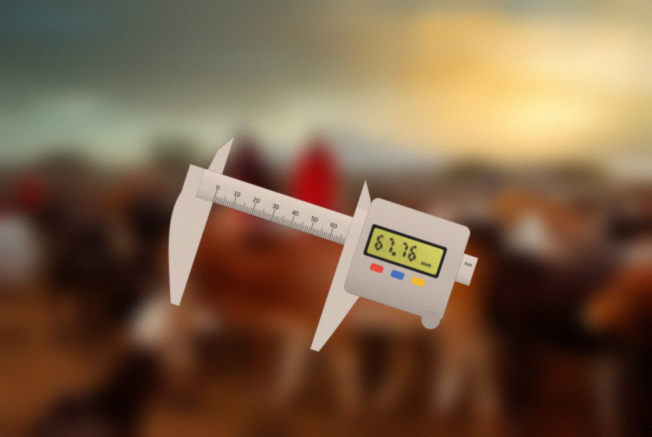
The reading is 67.76 mm
